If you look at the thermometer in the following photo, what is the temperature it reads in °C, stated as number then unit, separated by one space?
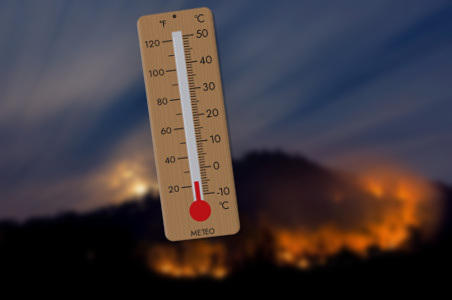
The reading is -5 °C
